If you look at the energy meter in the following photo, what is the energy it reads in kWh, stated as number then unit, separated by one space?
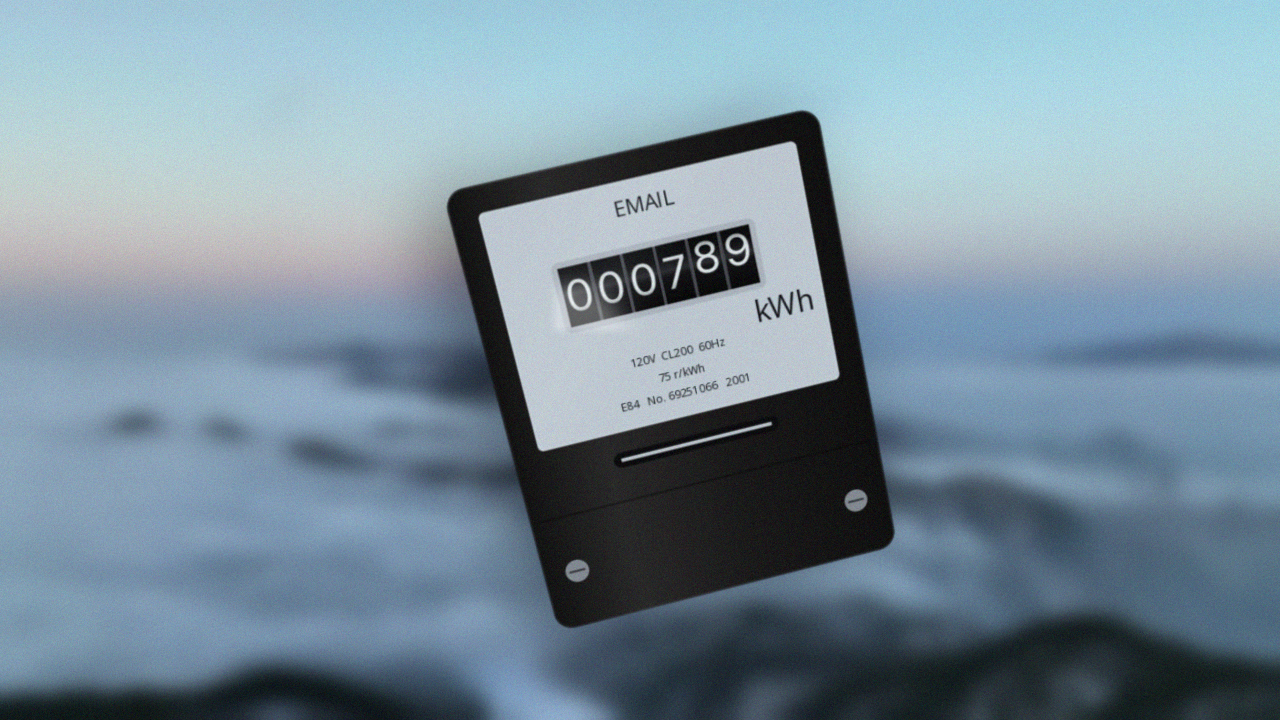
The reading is 789 kWh
